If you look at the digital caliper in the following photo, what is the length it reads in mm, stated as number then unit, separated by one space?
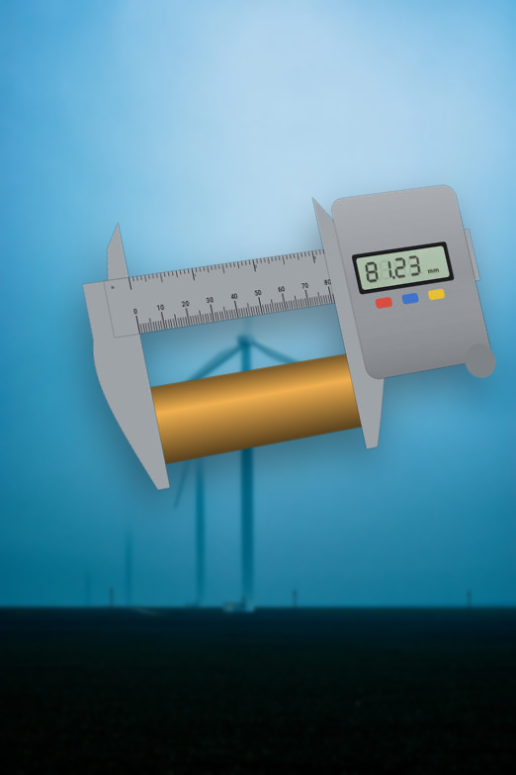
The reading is 81.23 mm
